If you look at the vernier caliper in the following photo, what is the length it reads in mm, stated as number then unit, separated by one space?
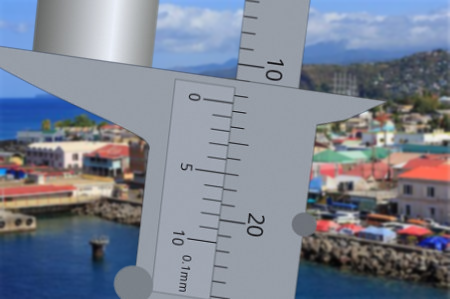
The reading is 12.5 mm
